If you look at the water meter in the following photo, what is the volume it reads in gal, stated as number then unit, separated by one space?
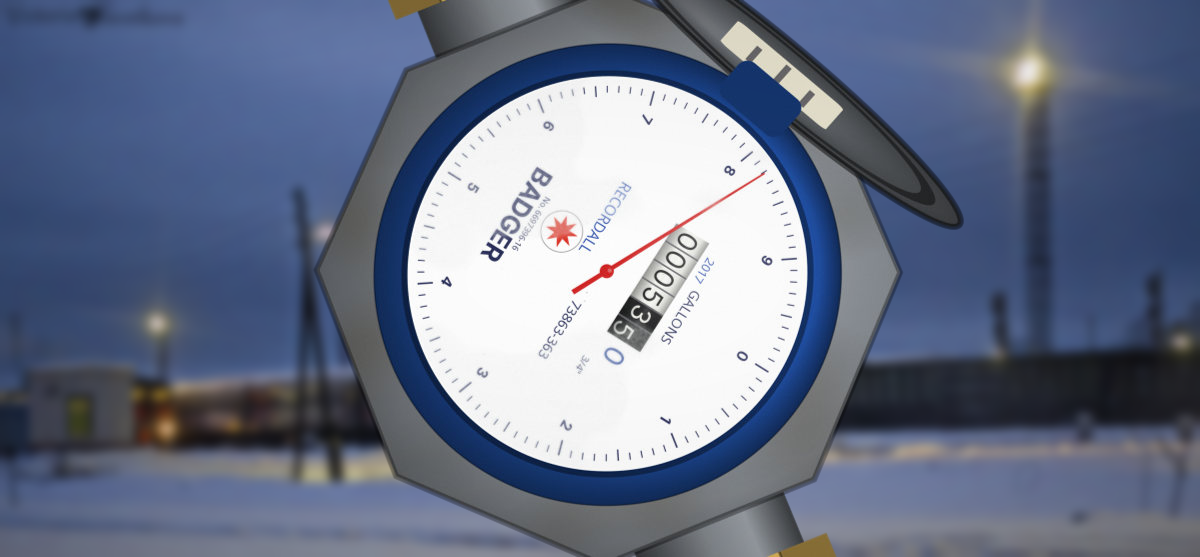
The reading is 5348.2 gal
